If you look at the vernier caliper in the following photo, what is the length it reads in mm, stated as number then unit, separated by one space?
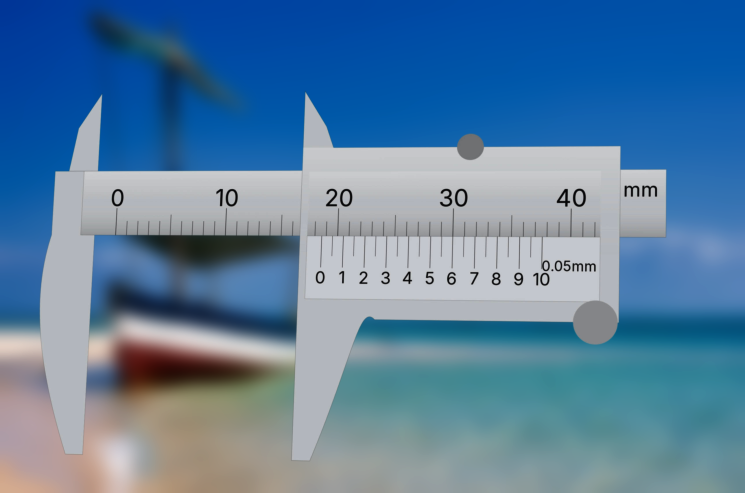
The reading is 18.6 mm
